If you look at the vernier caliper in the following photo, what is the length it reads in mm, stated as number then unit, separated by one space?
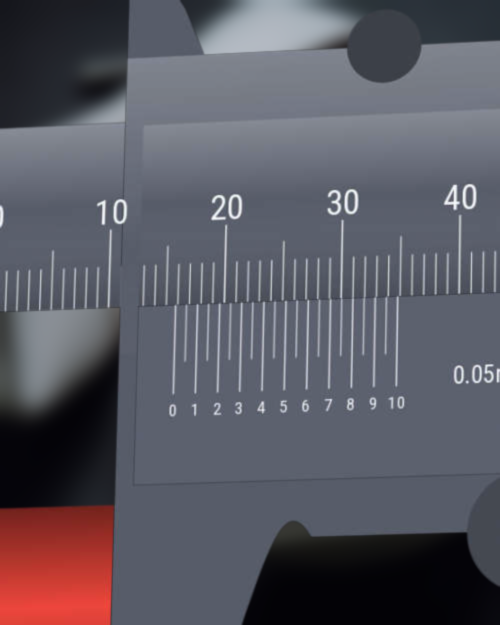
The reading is 15.8 mm
